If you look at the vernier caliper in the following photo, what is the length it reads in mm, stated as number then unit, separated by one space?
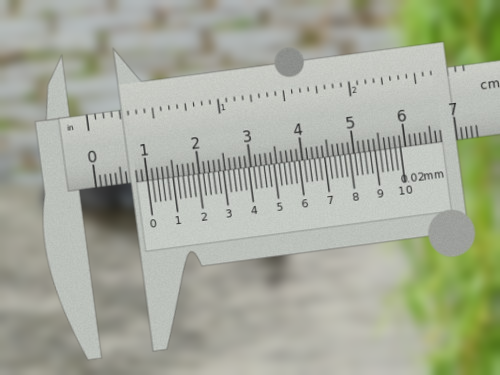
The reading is 10.0 mm
